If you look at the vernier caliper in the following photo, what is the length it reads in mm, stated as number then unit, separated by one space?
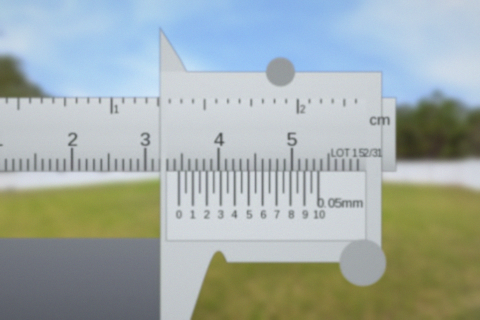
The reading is 34.6 mm
